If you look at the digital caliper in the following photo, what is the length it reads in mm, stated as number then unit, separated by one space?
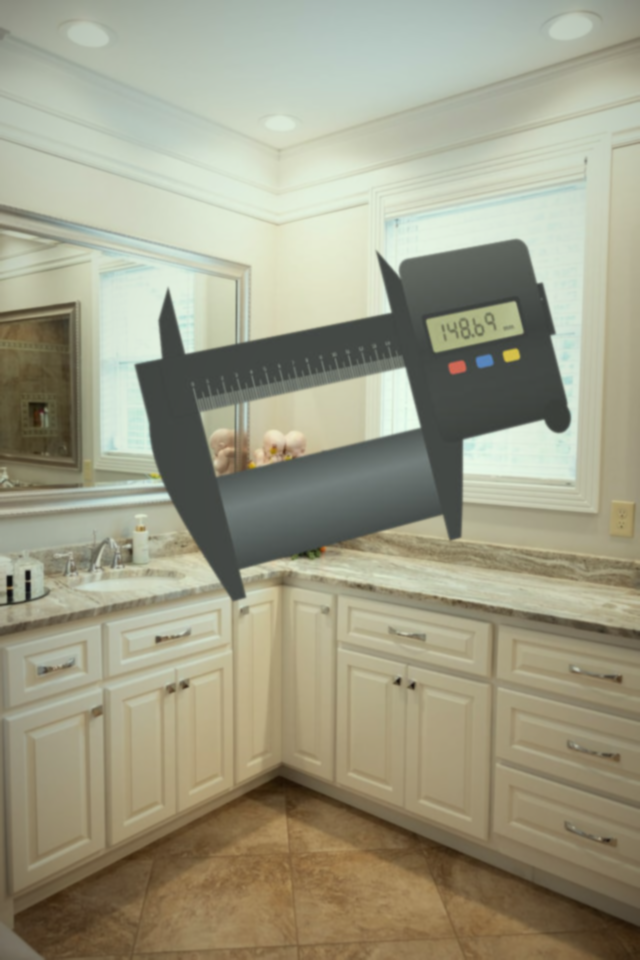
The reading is 148.69 mm
